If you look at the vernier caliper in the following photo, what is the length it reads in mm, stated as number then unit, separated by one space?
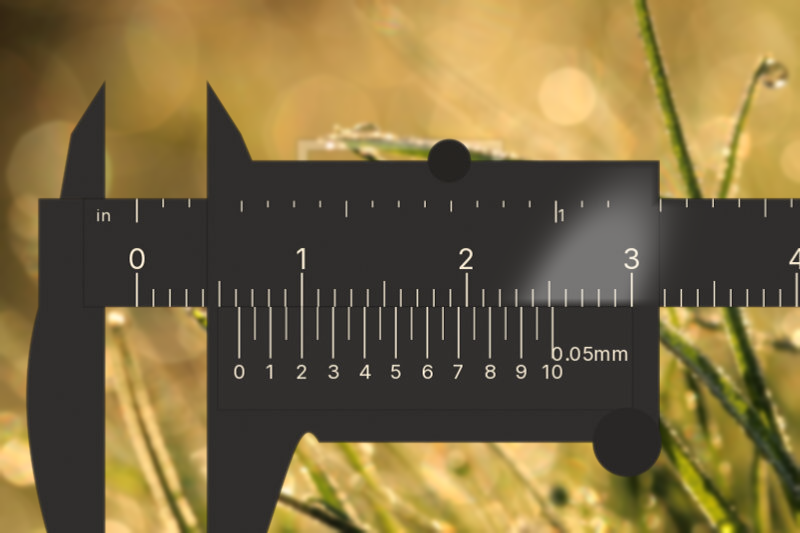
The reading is 6.2 mm
